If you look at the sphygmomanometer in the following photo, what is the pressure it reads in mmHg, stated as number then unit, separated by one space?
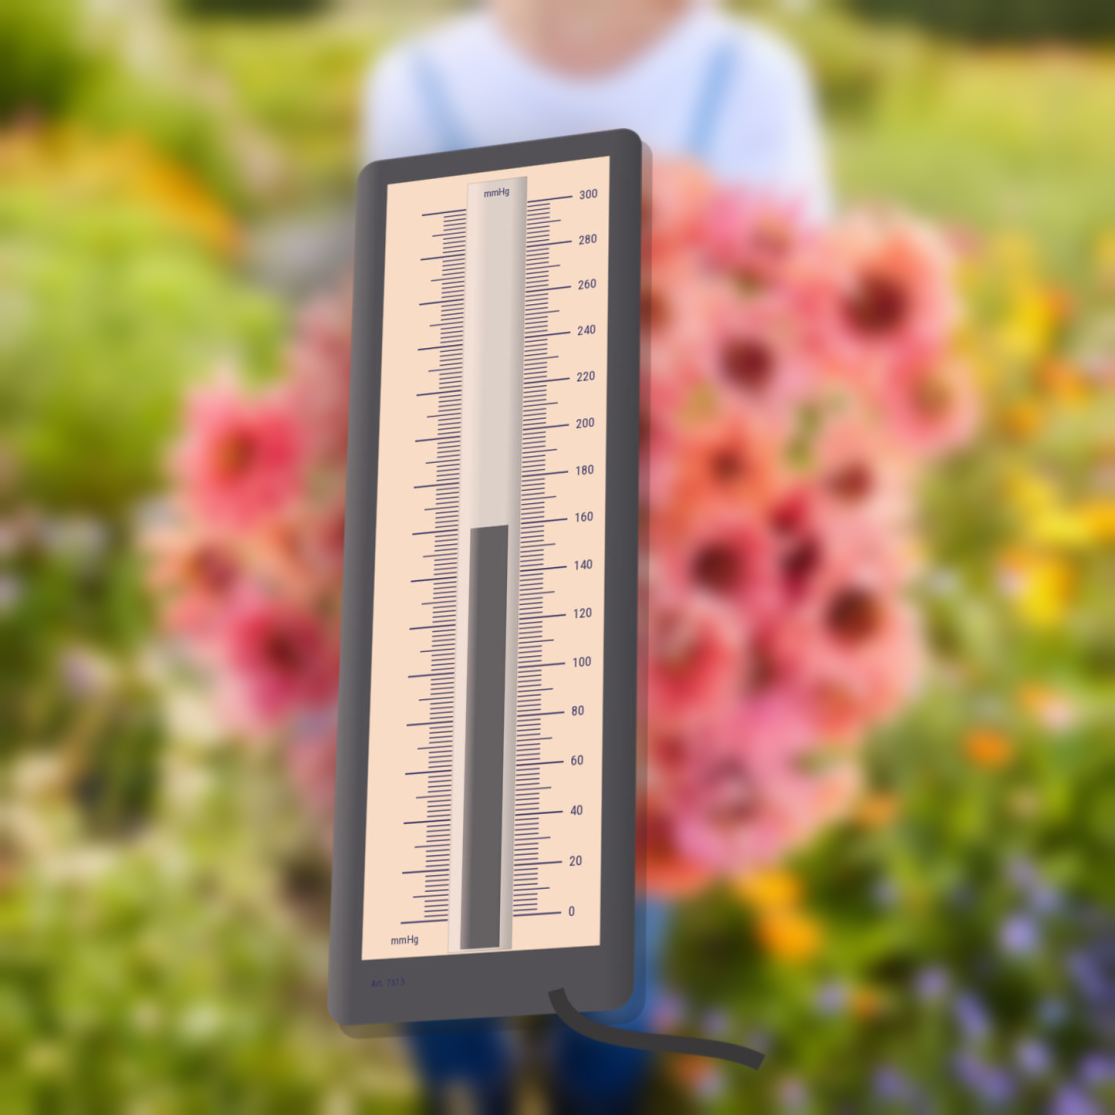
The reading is 160 mmHg
